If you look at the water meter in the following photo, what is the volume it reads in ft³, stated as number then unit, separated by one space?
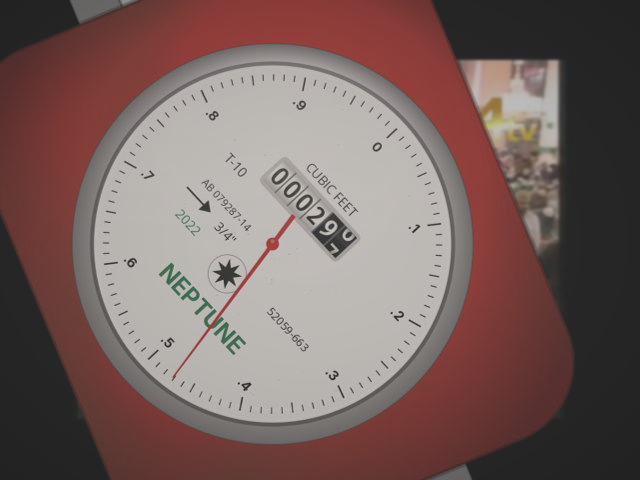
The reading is 296.47 ft³
